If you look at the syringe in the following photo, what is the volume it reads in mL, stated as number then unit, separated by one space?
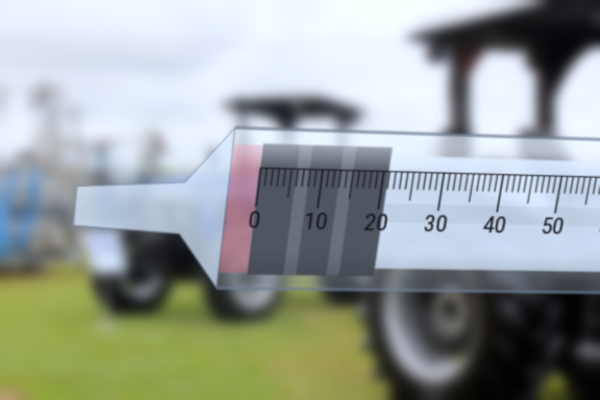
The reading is 0 mL
